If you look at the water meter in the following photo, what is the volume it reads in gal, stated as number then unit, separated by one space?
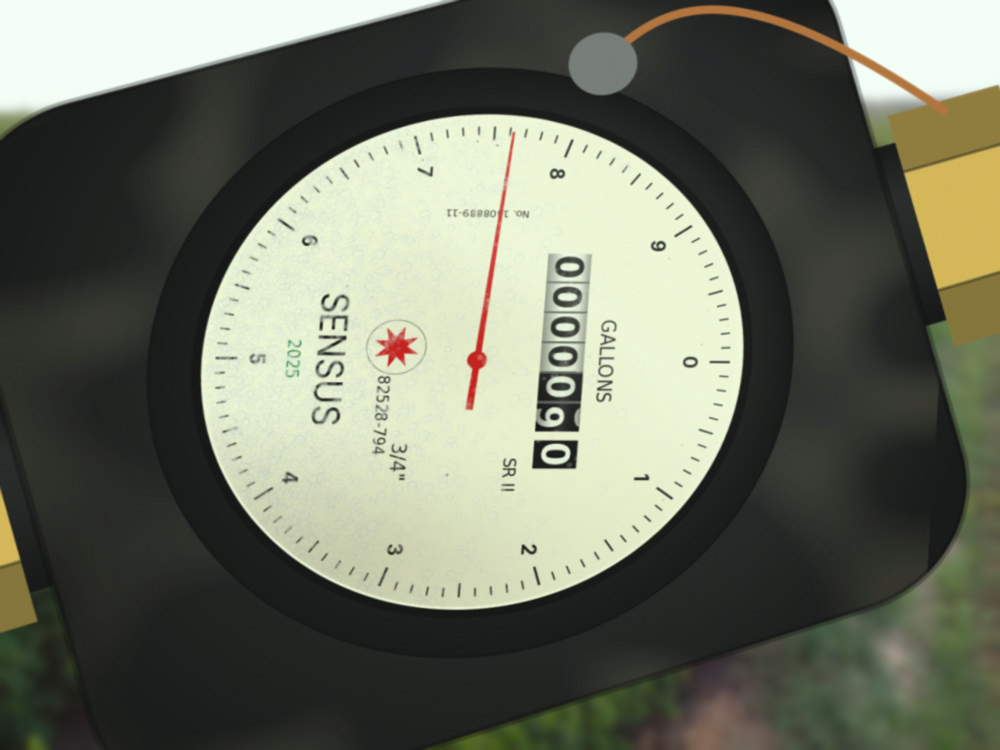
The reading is 87.6 gal
